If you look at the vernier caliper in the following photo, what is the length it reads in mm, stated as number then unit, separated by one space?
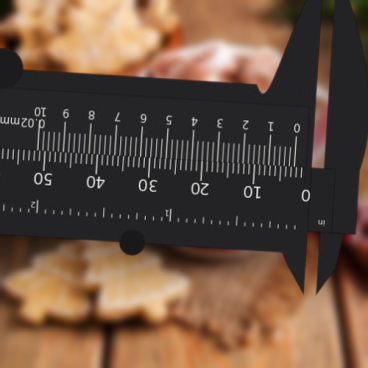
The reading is 2.4 mm
